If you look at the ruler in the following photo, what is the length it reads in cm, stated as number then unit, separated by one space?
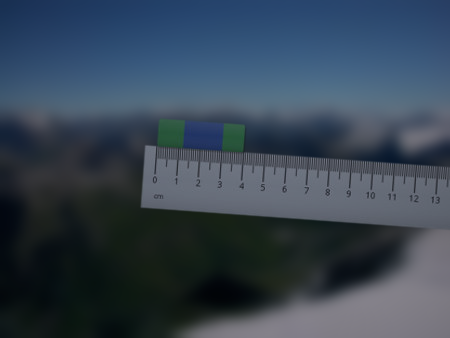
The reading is 4 cm
